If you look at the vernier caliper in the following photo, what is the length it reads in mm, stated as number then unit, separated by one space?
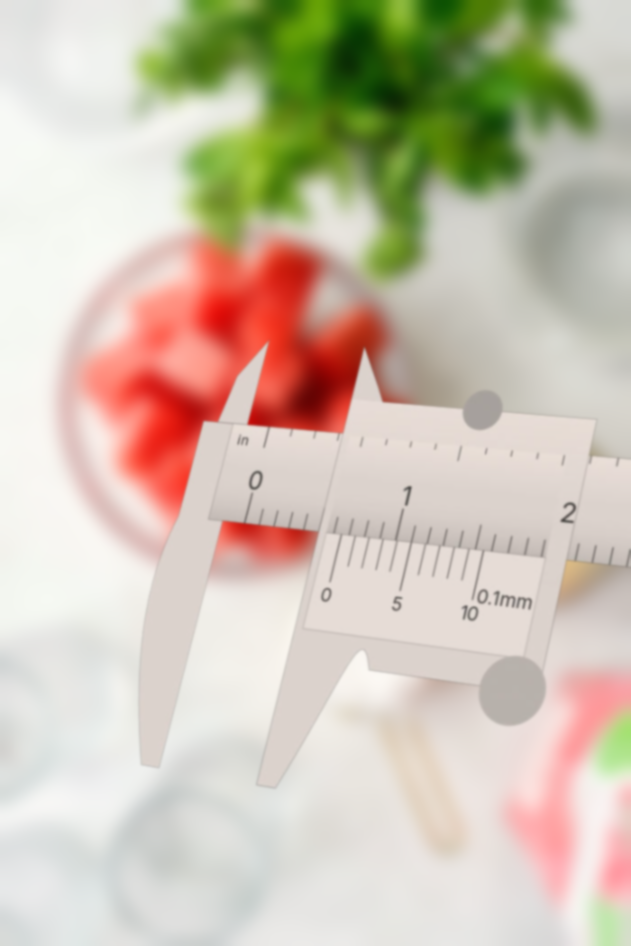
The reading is 6.5 mm
